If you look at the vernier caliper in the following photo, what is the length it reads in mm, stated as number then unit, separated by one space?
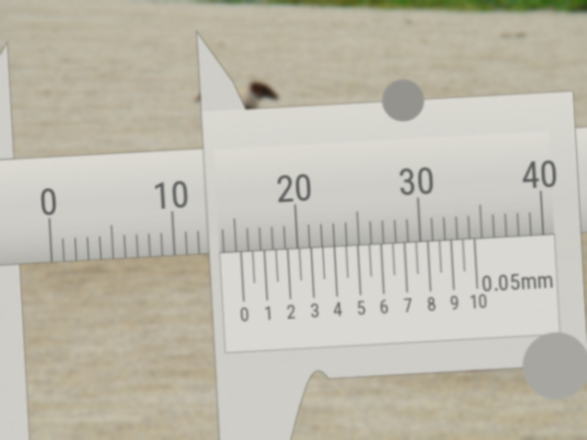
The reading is 15.4 mm
